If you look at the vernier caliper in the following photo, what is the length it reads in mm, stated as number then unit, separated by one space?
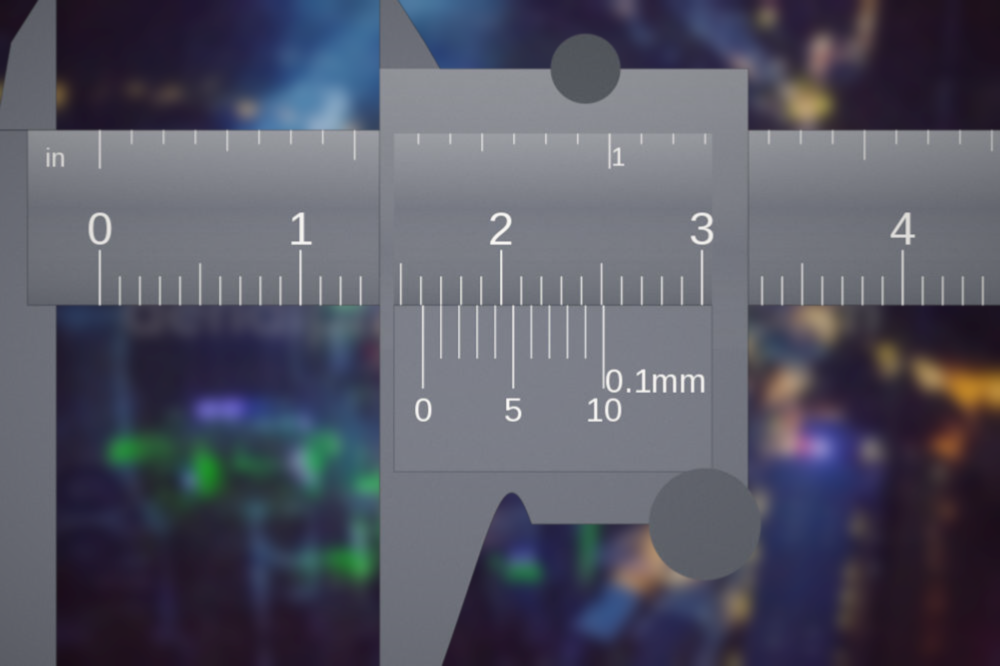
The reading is 16.1 mm
